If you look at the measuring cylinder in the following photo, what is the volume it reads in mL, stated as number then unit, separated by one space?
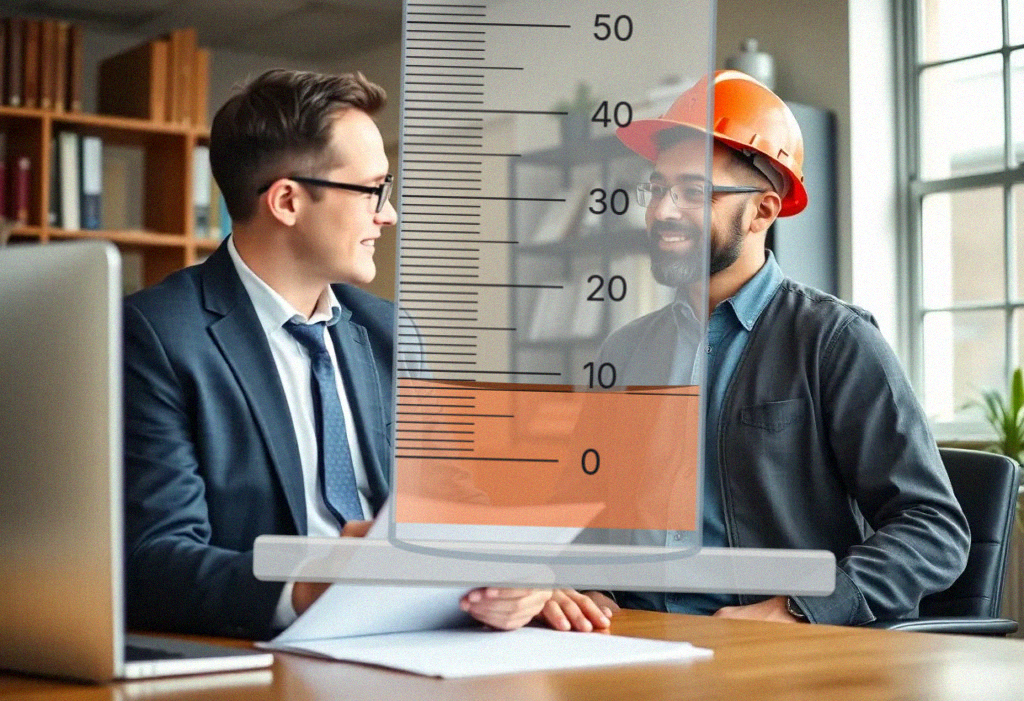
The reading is 8 mL
